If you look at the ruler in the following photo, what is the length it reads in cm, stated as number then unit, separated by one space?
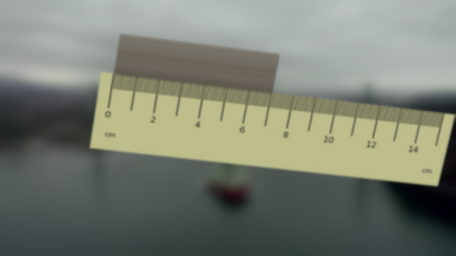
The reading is 7 cm
